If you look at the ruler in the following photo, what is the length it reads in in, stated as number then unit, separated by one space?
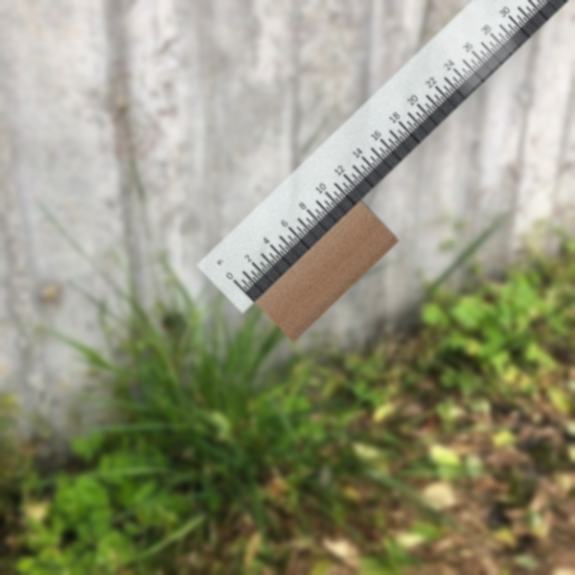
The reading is 11.5 in
